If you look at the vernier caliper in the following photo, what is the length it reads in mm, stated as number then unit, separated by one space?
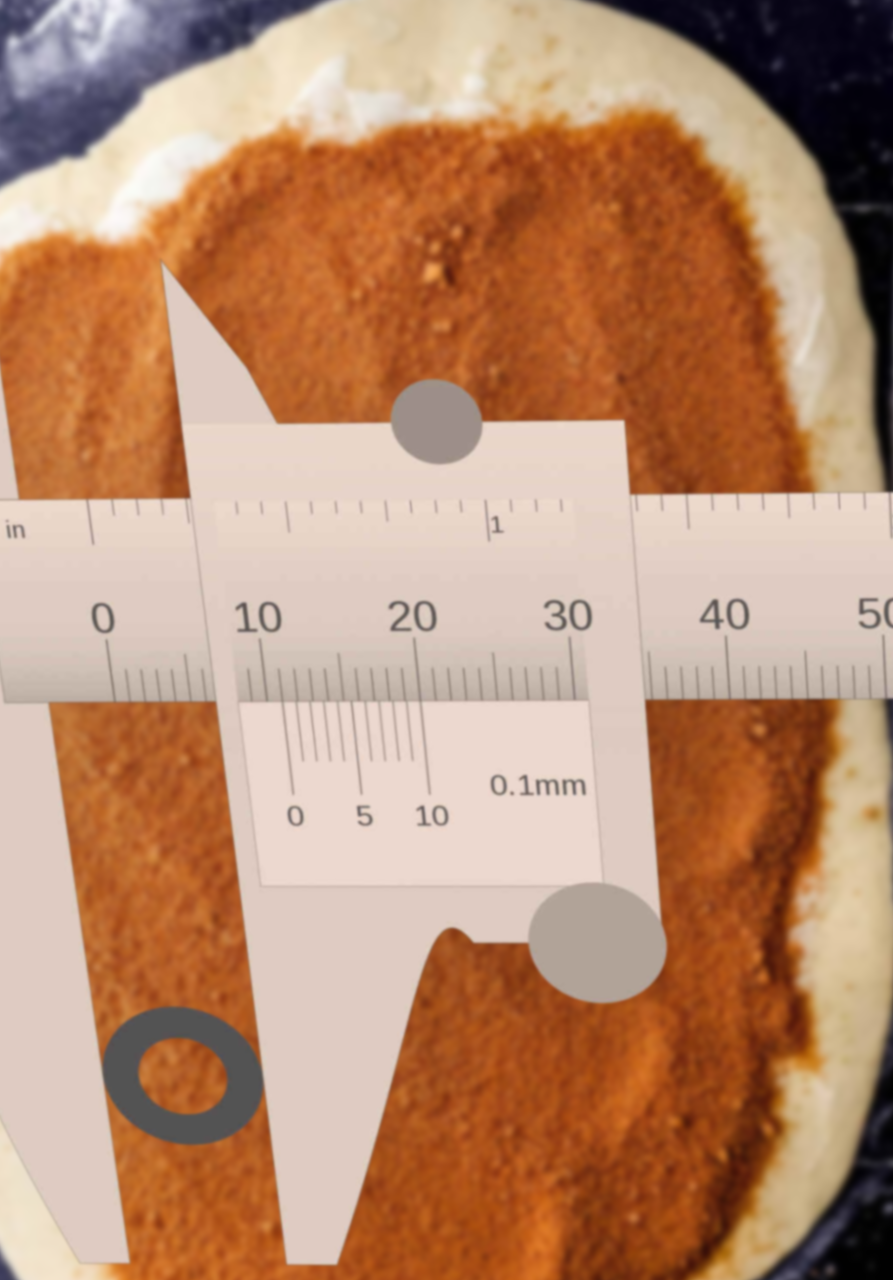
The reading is 11.0 mm
